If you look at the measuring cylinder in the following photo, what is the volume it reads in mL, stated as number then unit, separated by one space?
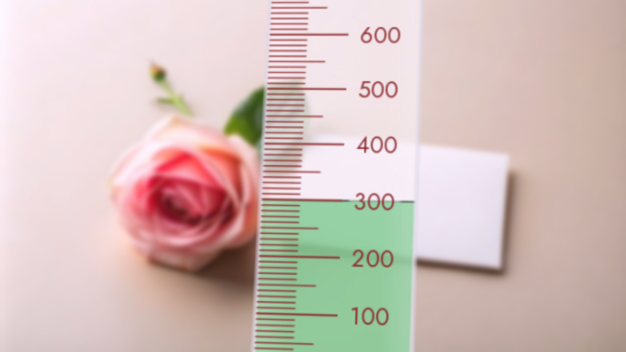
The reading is 300 mL
